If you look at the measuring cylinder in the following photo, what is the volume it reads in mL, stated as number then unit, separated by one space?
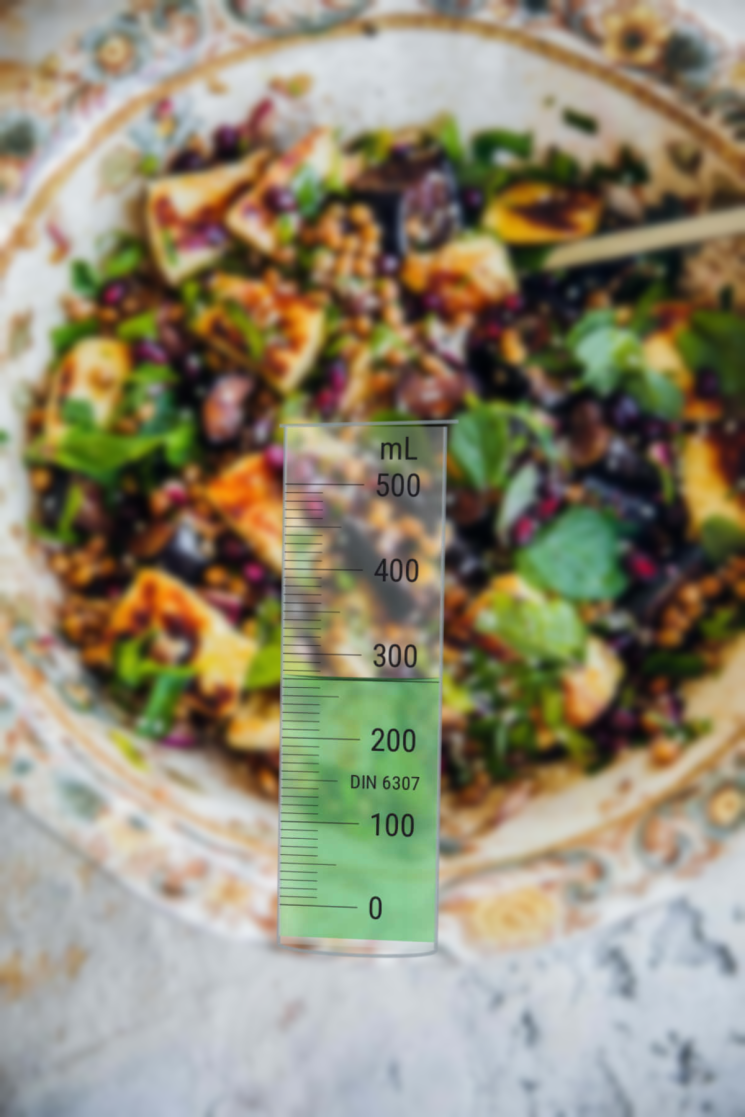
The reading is 270 mL
